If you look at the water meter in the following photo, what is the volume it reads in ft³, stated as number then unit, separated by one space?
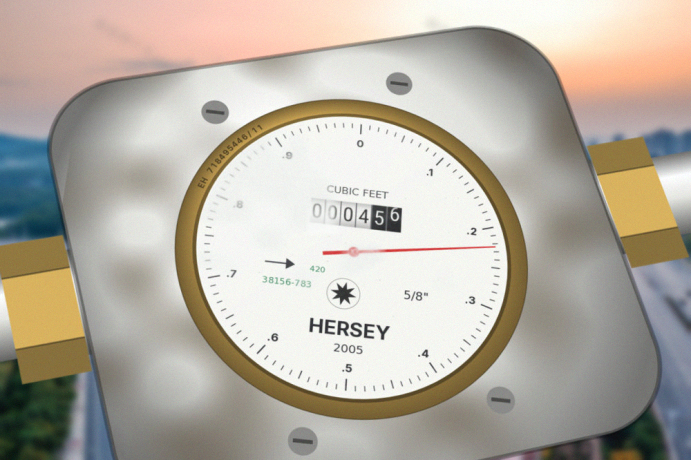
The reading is 456.22 ft³
